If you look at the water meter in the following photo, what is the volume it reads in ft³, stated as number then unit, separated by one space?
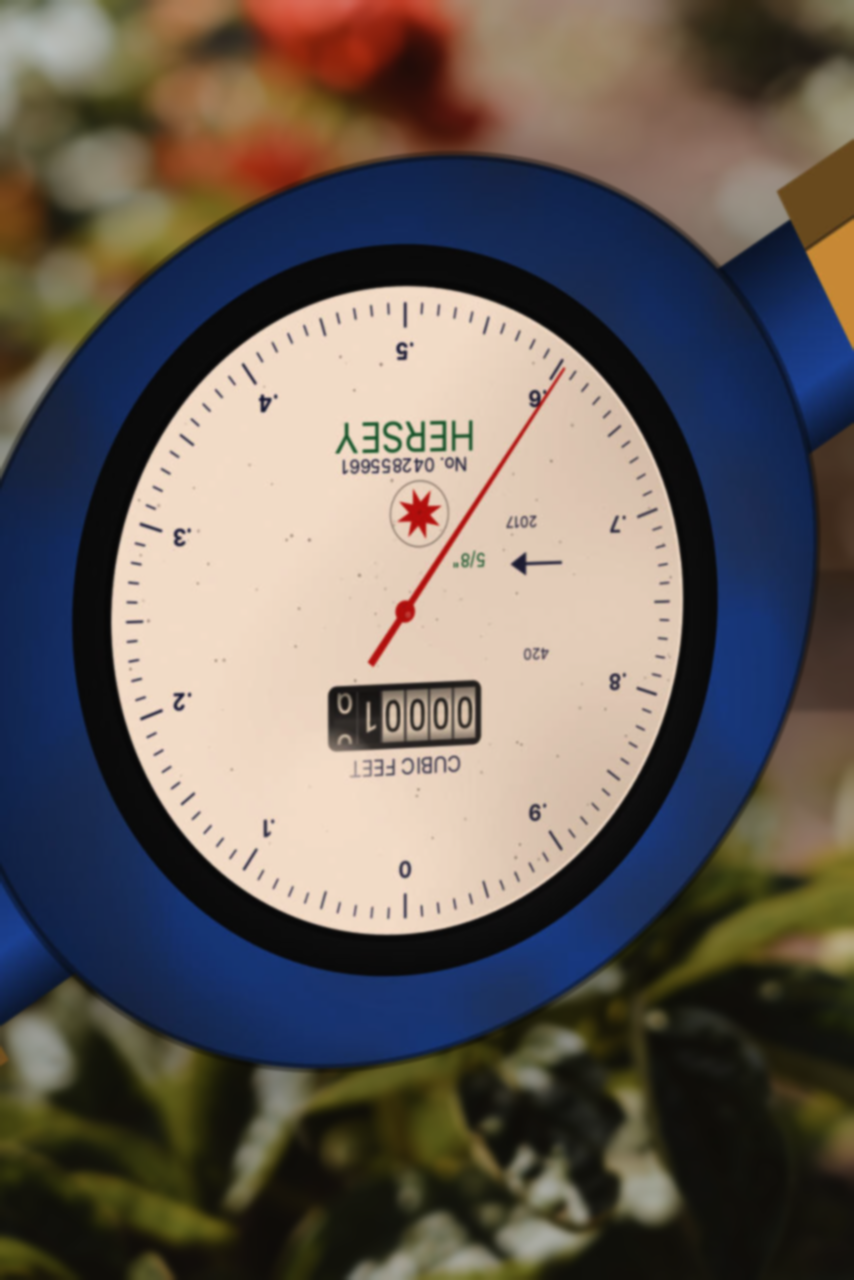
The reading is 18.60 ft³
